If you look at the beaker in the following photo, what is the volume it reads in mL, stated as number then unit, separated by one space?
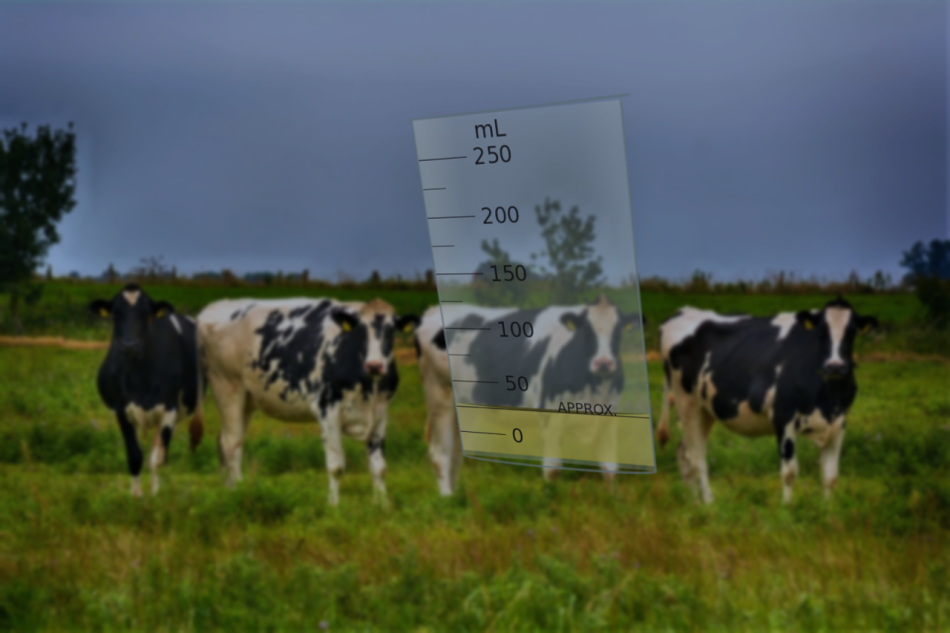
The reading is 25 mL
